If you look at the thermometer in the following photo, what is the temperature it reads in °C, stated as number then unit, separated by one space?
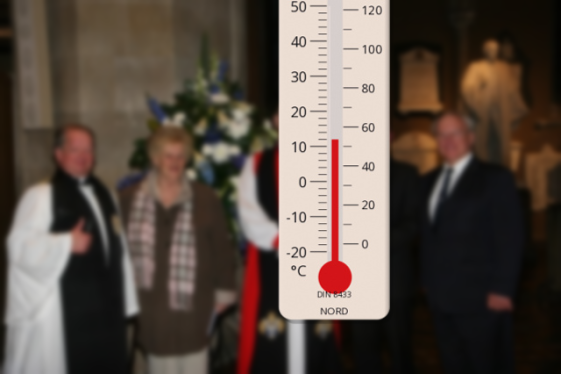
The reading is 12 °C
